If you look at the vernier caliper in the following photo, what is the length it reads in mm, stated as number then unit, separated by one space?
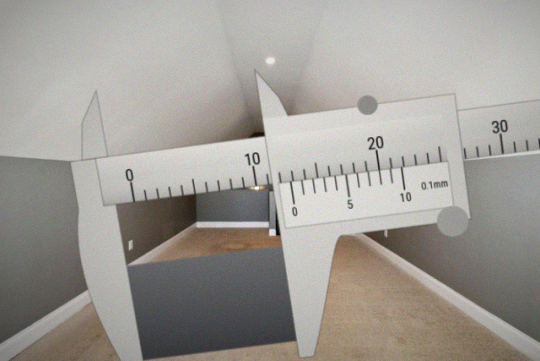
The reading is 12.8 mm
